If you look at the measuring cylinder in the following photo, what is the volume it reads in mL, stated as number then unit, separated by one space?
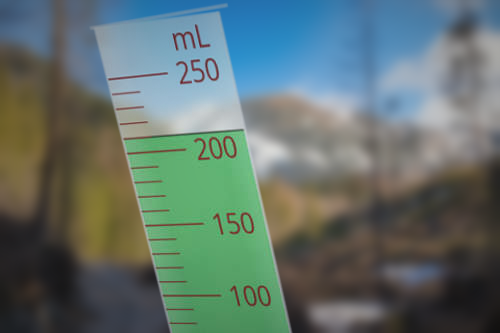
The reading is 210 mL
